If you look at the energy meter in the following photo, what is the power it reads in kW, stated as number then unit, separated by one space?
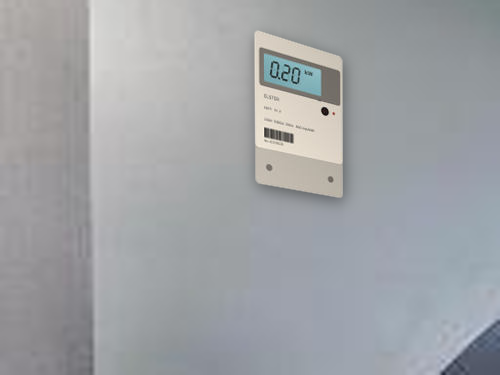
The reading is 0.20 kW
